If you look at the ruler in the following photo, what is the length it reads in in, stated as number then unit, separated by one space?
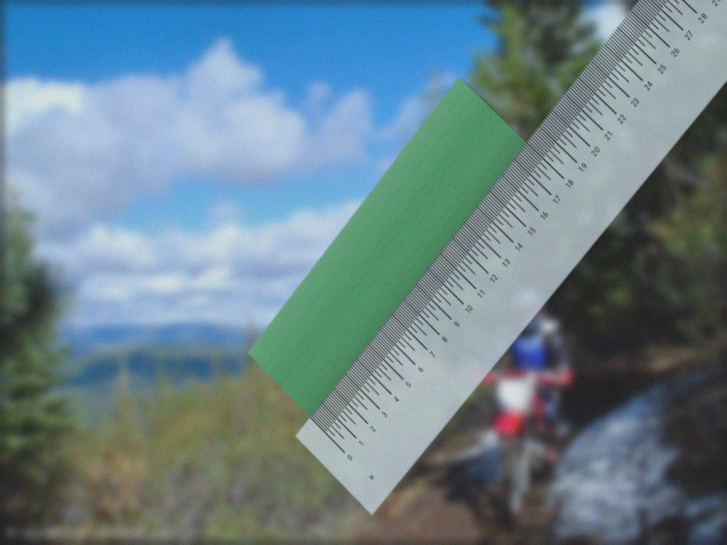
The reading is 18 in
